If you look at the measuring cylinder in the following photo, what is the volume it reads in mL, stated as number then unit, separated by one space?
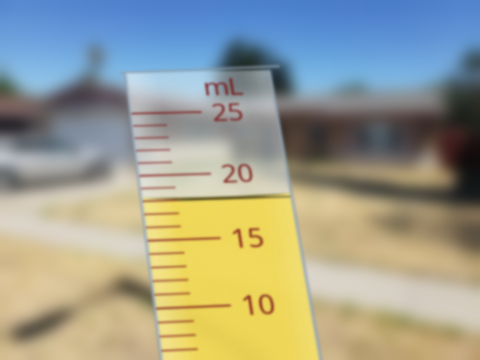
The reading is 18 mL
